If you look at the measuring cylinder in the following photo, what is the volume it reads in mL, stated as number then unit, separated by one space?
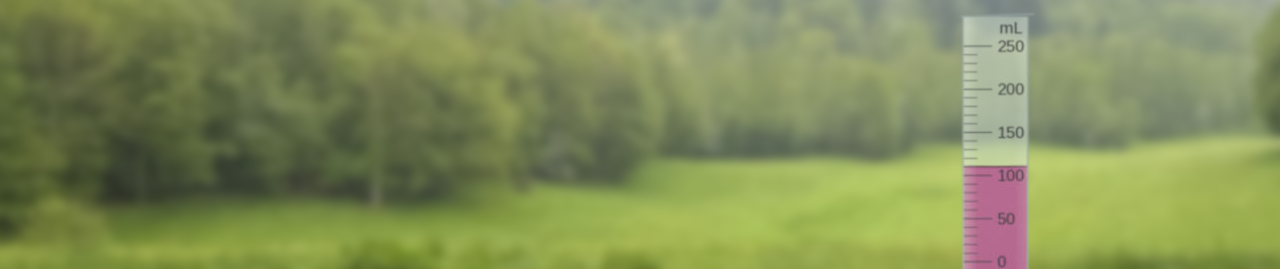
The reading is 110 mL
